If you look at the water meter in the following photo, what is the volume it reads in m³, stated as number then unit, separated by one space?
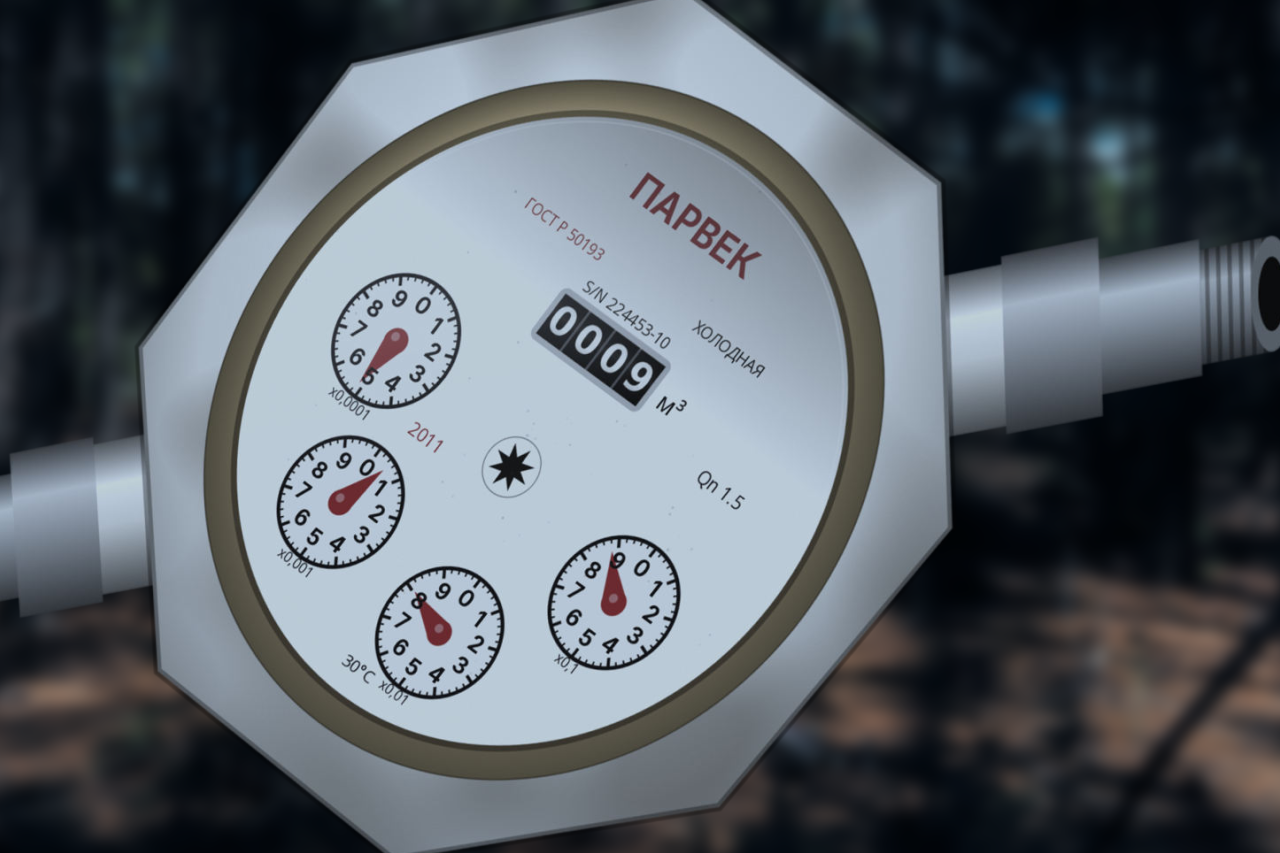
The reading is 9.8805 m³
